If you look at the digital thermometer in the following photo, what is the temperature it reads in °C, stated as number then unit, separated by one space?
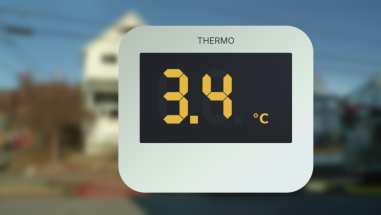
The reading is 3.4 °C
